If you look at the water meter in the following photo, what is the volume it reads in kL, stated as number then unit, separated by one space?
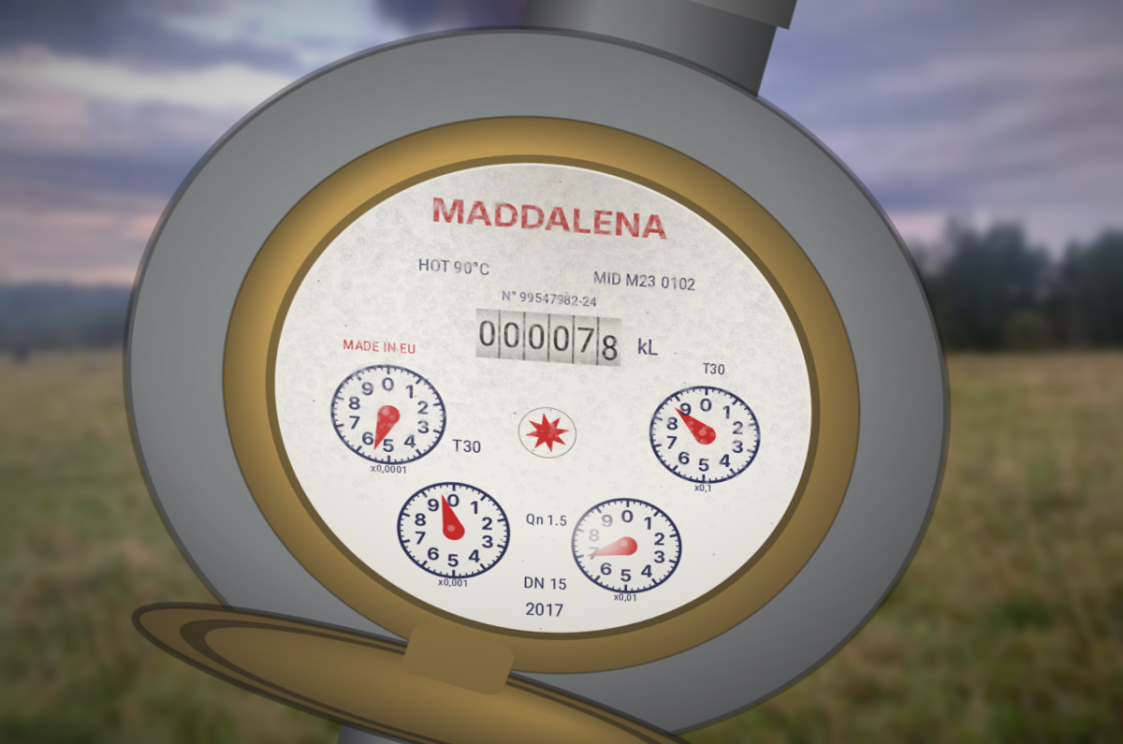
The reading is 77.8695 kL
